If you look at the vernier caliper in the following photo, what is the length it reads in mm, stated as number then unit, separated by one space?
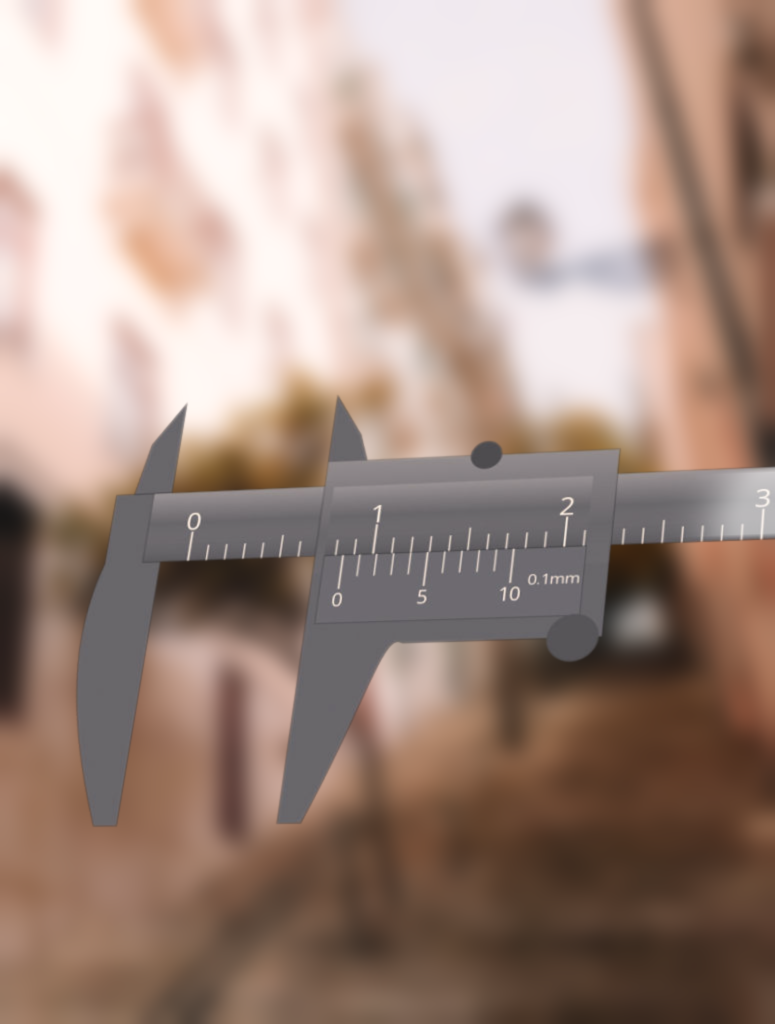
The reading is 8.4 mm
